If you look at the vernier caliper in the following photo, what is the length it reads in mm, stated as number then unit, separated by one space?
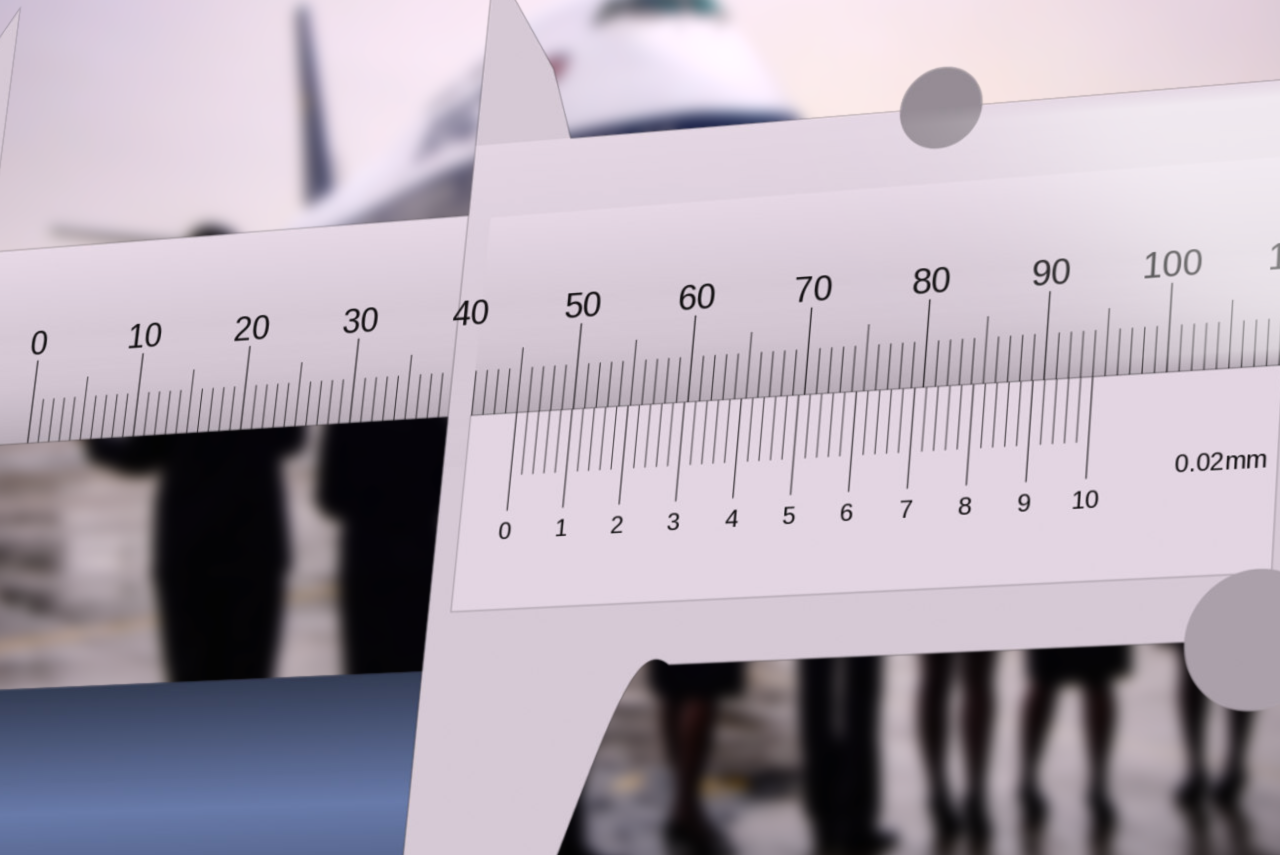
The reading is 45.0 mm
